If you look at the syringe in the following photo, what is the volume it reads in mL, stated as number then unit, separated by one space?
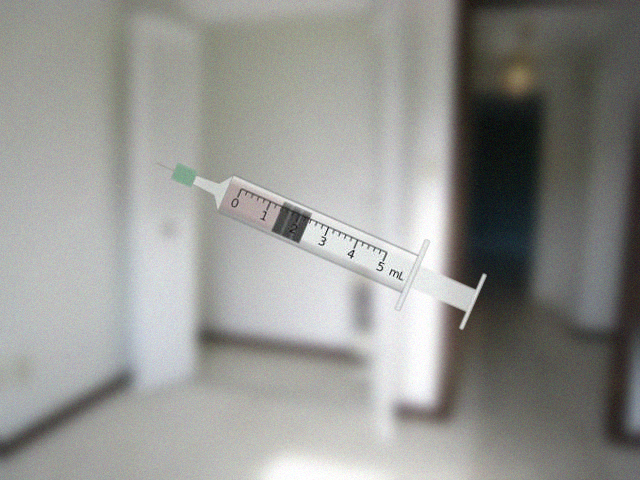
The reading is 1.4 mL
